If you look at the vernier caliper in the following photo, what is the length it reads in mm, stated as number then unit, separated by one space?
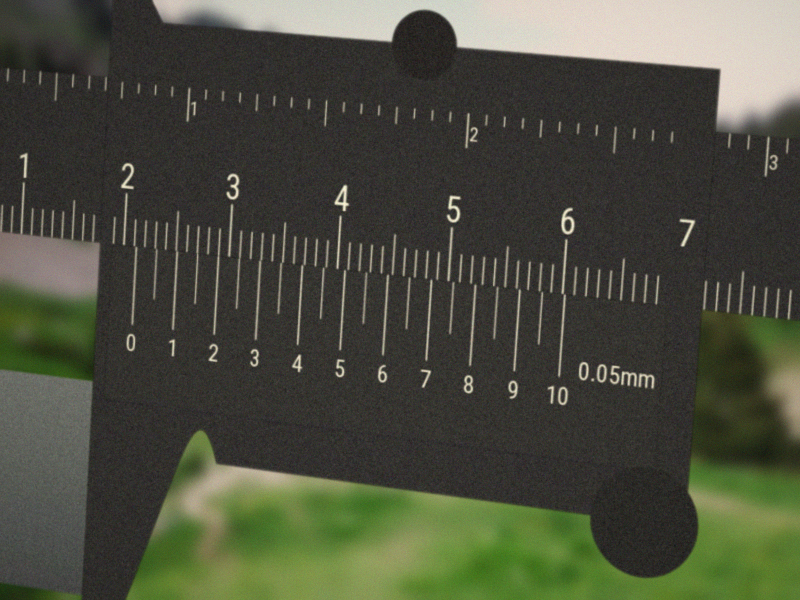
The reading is 21.2 mm
